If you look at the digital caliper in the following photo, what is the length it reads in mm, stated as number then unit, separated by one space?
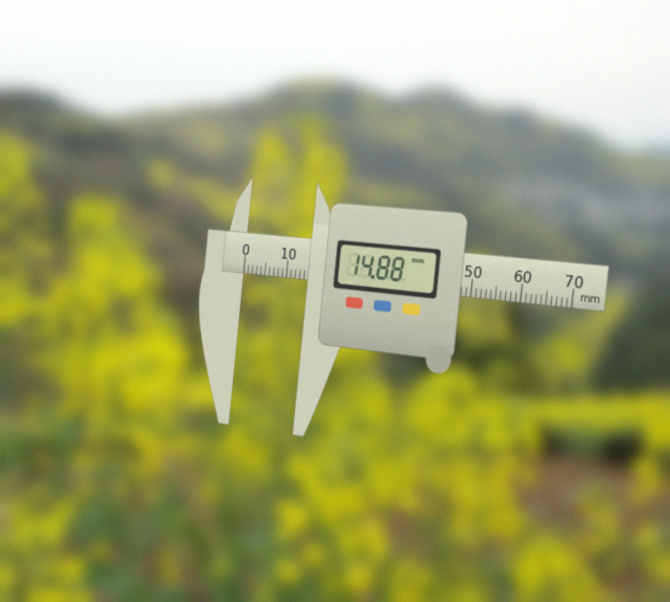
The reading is 14.88 mm
